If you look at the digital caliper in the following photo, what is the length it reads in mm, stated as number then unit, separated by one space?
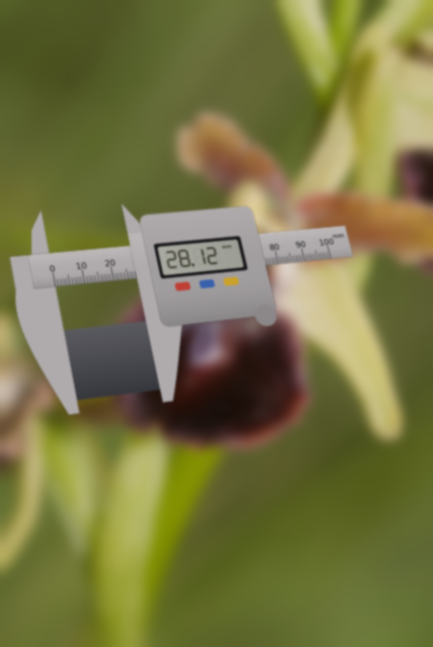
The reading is 28.12 mm
